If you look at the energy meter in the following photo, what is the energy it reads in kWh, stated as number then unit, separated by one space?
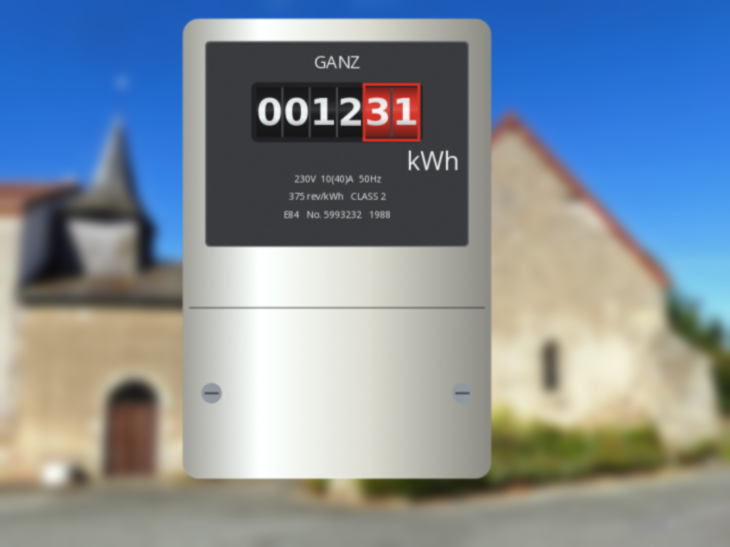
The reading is 12.31 kWh
